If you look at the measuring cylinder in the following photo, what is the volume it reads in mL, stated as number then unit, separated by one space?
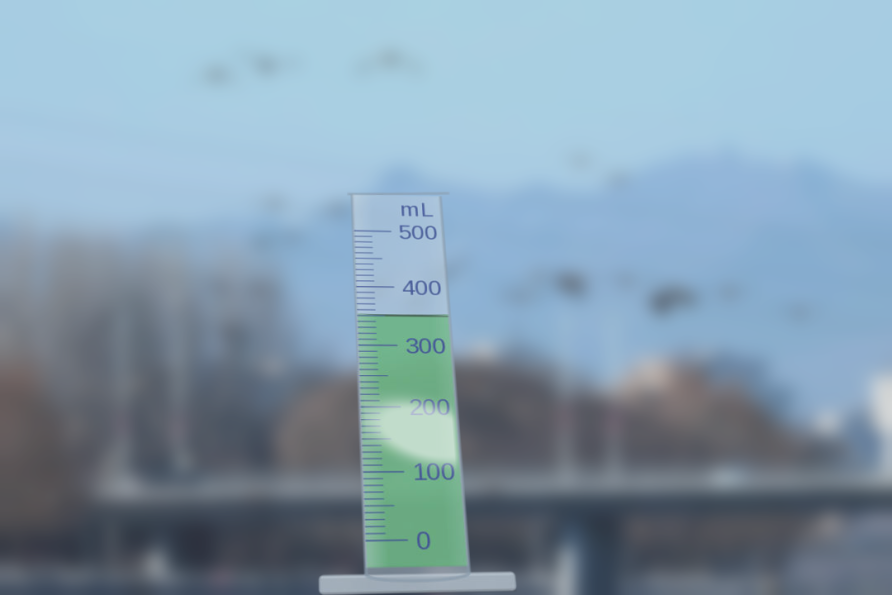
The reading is 350 mL
